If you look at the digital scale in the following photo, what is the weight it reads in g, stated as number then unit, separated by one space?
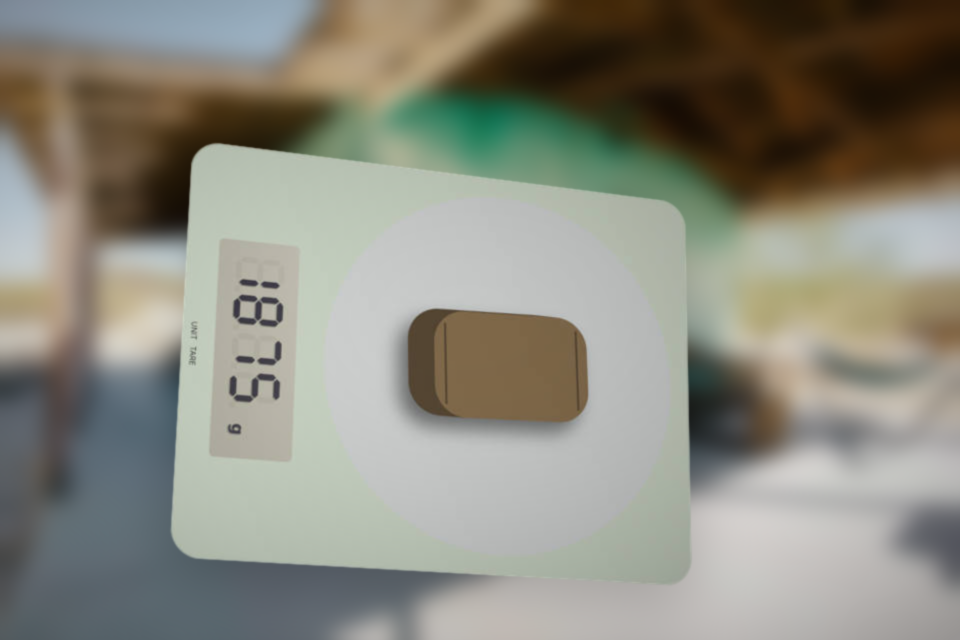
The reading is 1875 g
